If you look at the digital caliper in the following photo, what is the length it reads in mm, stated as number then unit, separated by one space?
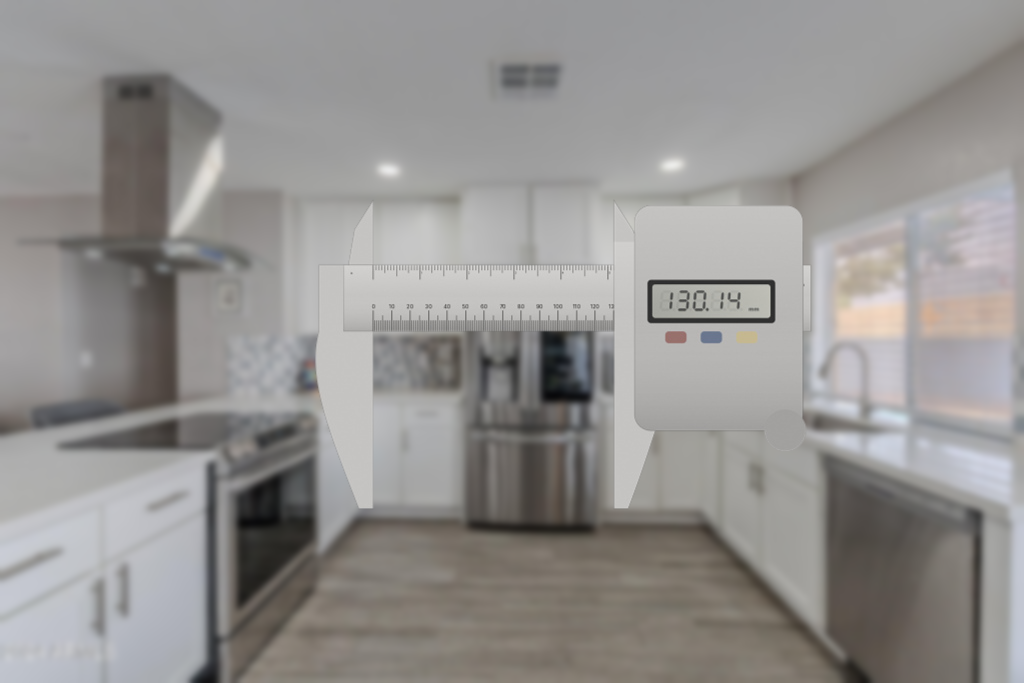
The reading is 130.14 mm
